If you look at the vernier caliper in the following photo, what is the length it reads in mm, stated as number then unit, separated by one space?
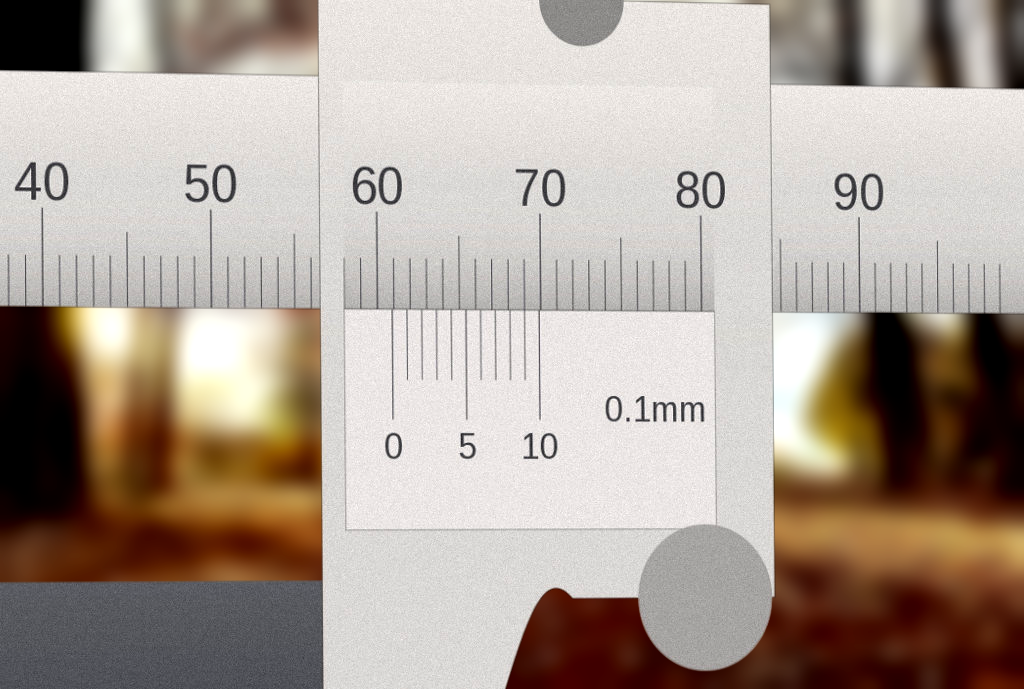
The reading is 60.9 mm
